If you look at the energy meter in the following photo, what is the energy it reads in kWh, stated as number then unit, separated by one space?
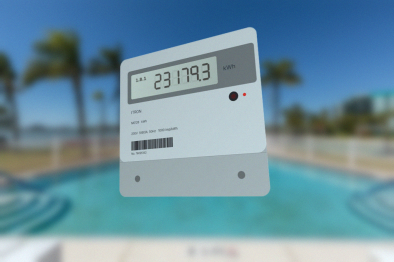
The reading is 23179.3 kWh
